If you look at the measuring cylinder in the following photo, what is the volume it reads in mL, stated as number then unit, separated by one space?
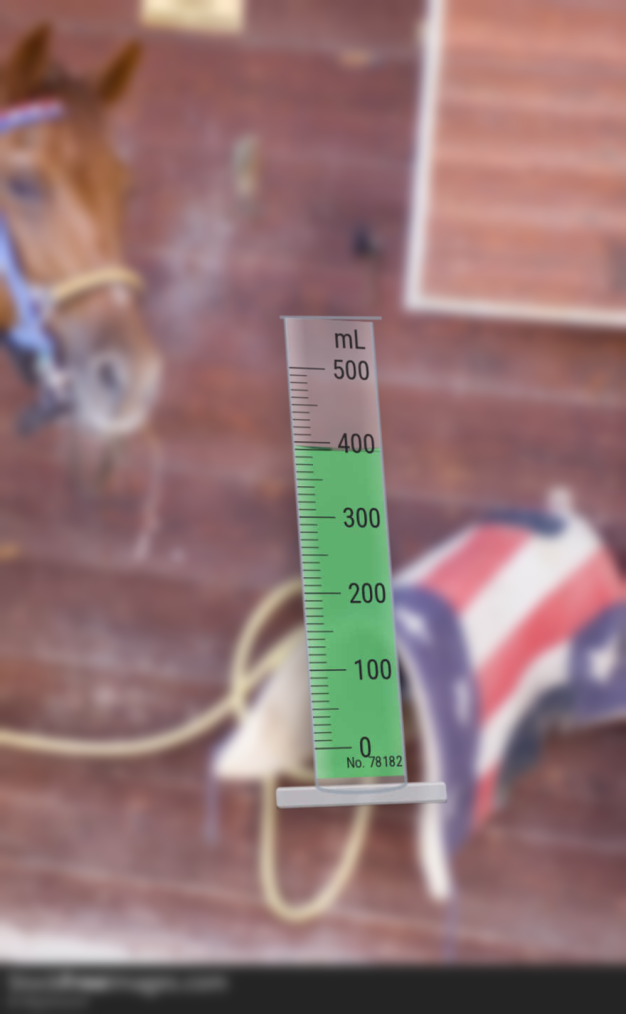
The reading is 390 mL
